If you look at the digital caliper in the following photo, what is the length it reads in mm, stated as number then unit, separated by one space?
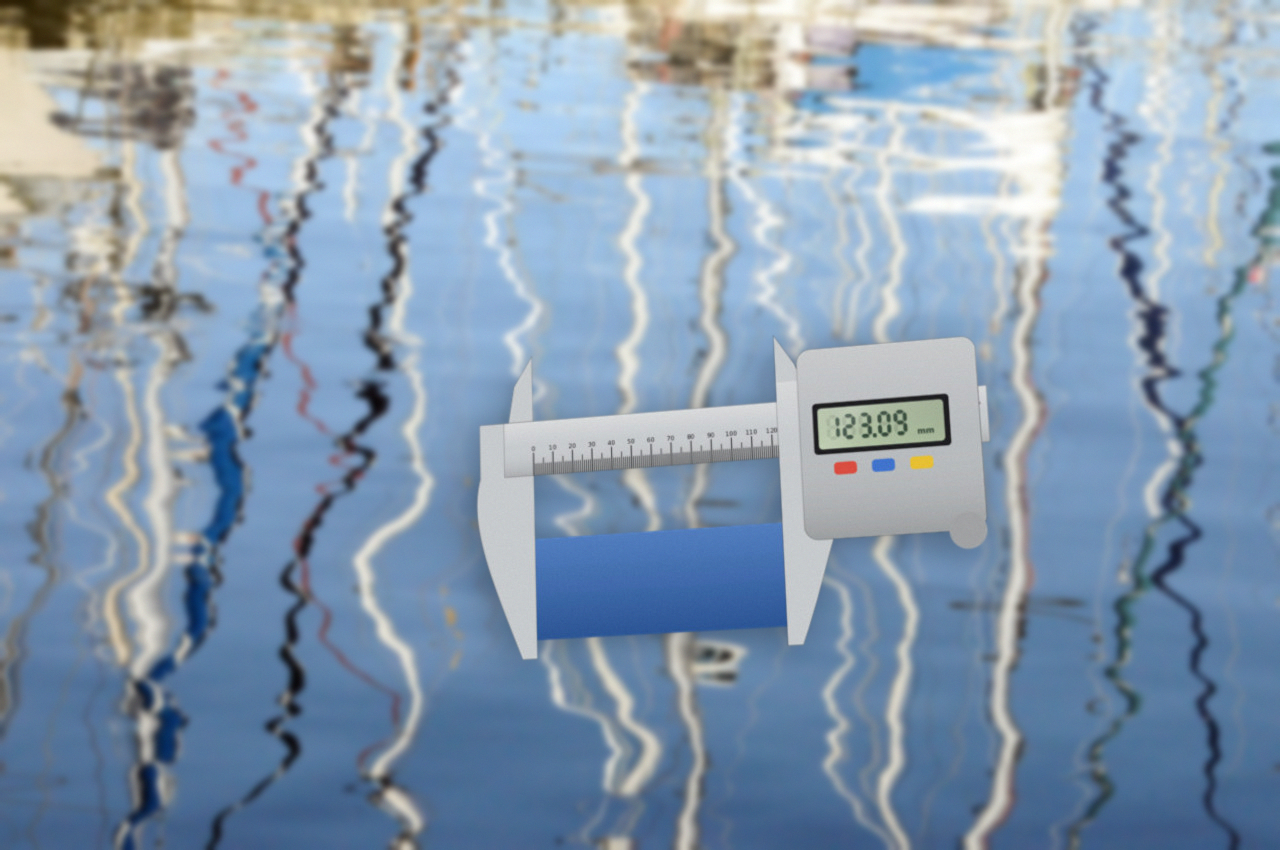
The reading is 123.09 mm
